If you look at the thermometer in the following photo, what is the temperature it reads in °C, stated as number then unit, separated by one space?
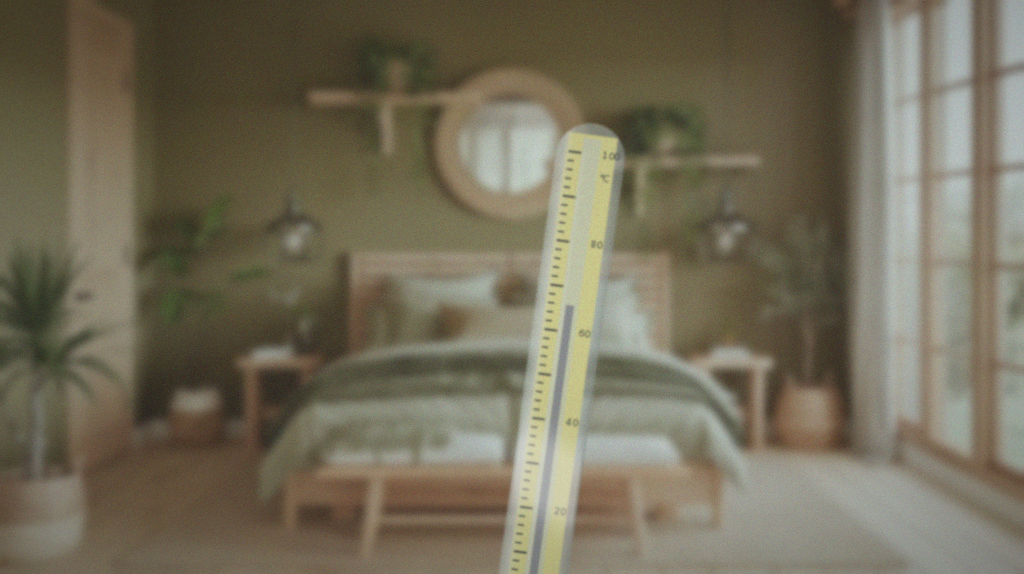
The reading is 66 °C
